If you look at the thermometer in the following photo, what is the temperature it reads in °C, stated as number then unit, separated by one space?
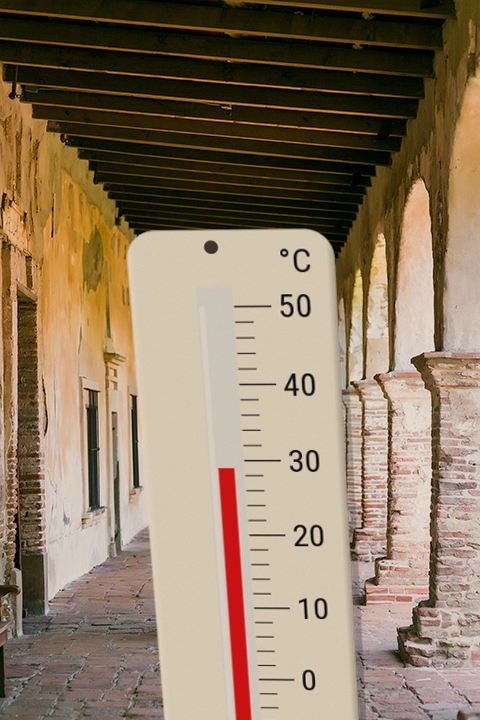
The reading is 29 °C
